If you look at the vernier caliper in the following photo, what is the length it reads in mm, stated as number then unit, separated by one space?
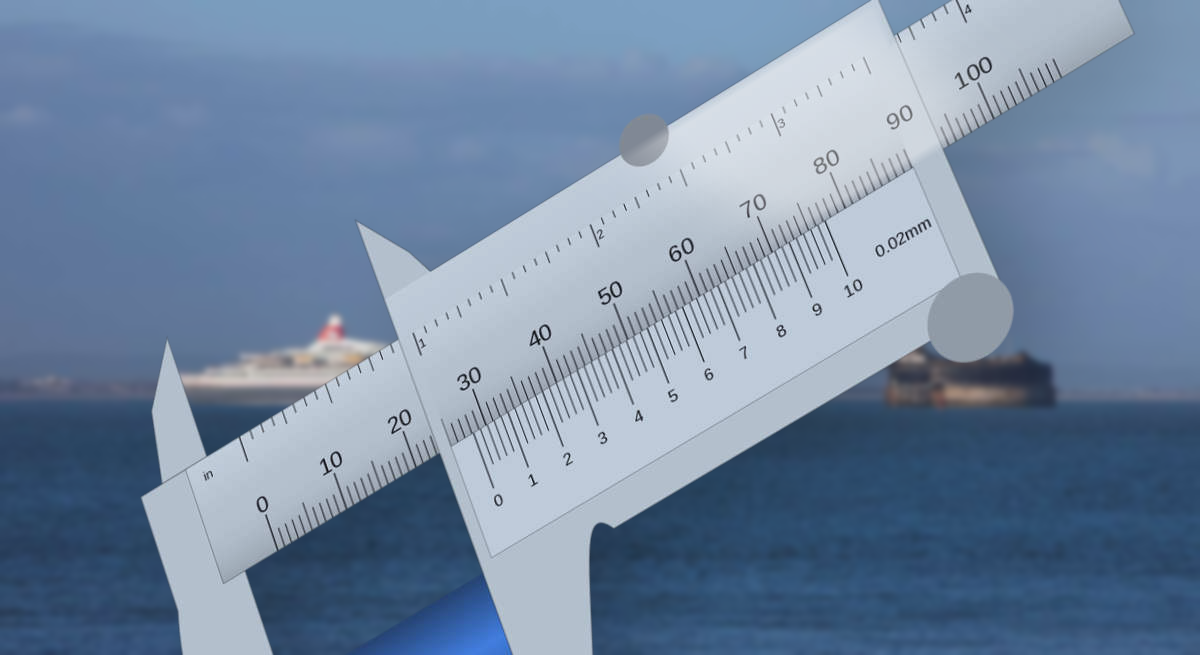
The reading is 28.2 mm
